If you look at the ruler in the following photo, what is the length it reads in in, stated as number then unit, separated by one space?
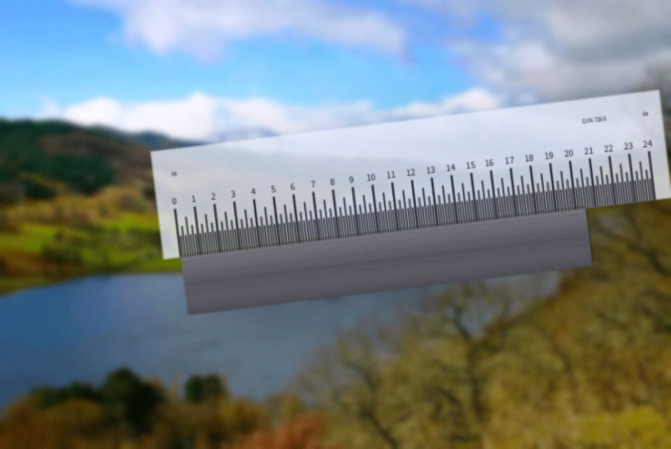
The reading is 20.5 in
